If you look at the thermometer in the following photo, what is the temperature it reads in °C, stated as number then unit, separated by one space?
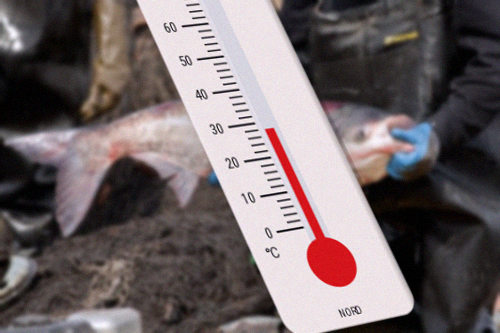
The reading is 28 °C
